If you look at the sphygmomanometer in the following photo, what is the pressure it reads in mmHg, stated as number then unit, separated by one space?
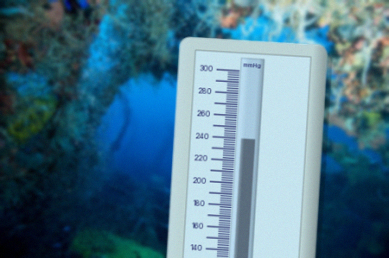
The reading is 240 mmHg
